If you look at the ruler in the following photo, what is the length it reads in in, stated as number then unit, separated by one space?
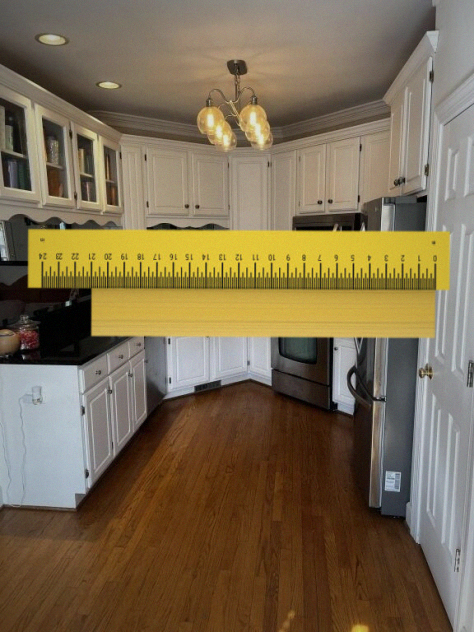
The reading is 21 in
